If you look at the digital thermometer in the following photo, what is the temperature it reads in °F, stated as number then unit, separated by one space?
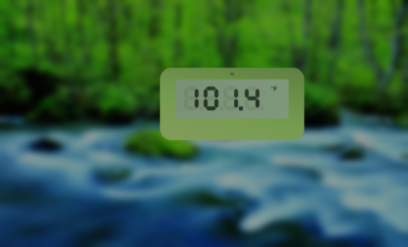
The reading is 101.4 °F
